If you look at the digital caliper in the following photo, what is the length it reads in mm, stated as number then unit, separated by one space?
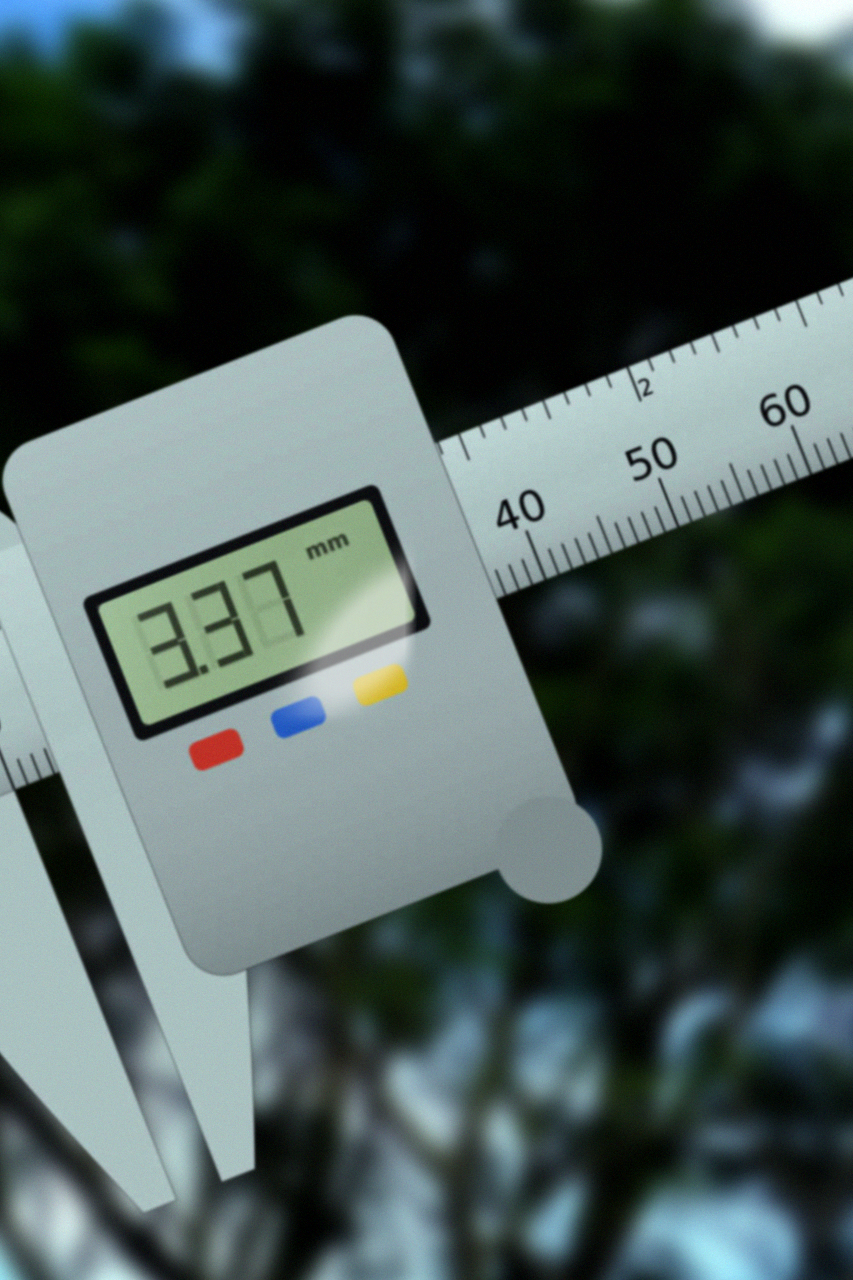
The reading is 3.37 mm
